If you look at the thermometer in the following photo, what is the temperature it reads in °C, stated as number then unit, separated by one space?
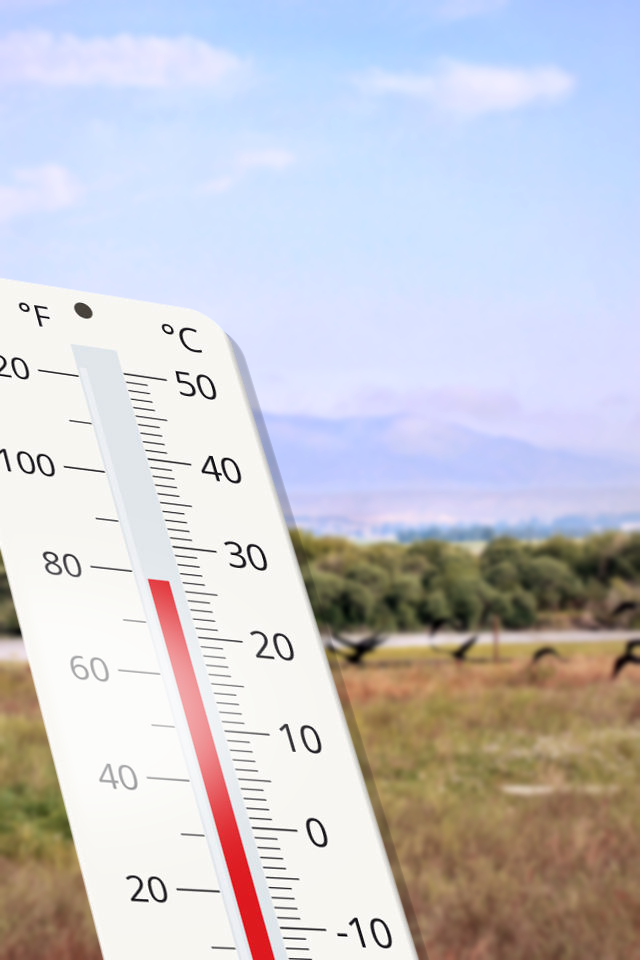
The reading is 26 °C
